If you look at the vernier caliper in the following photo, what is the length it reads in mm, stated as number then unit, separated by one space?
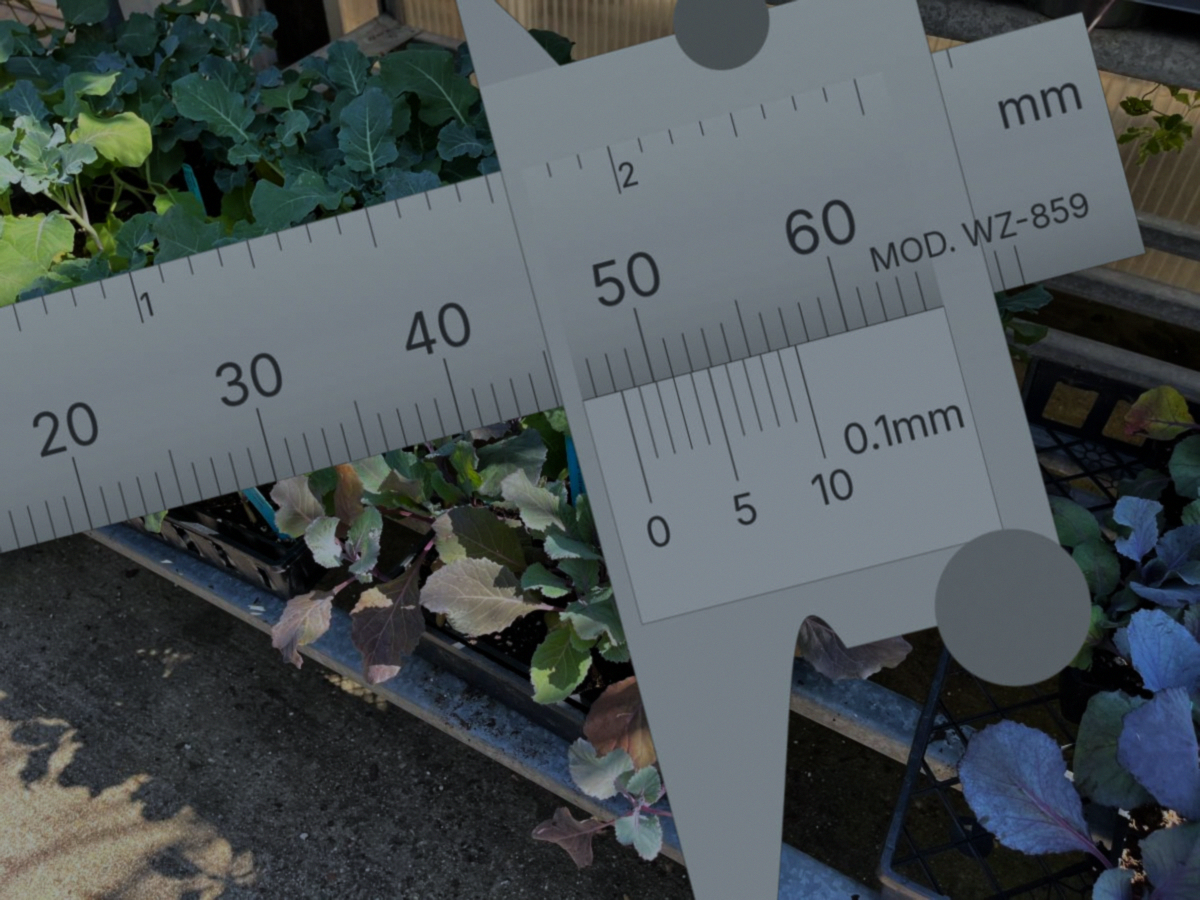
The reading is 48.3 mm
